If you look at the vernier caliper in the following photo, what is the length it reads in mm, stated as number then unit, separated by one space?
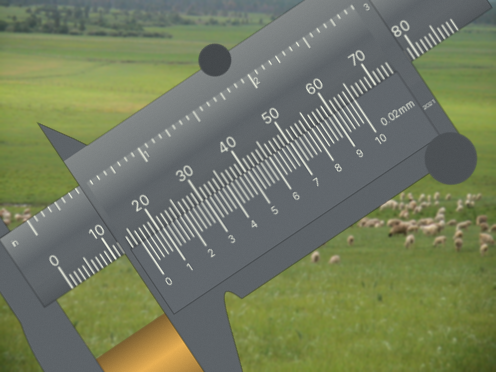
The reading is 16.0 mm
